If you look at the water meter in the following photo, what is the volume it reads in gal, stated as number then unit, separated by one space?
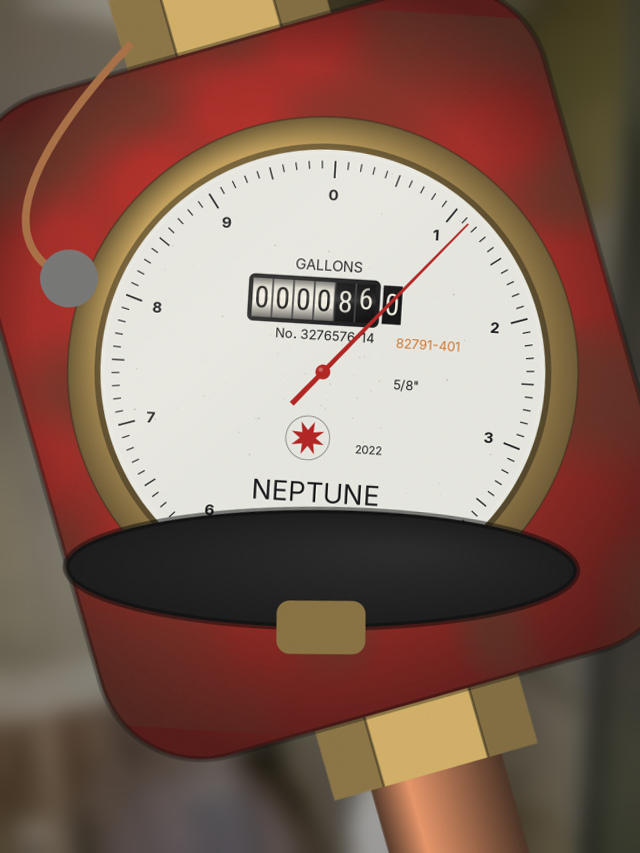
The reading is 861.1 gal
